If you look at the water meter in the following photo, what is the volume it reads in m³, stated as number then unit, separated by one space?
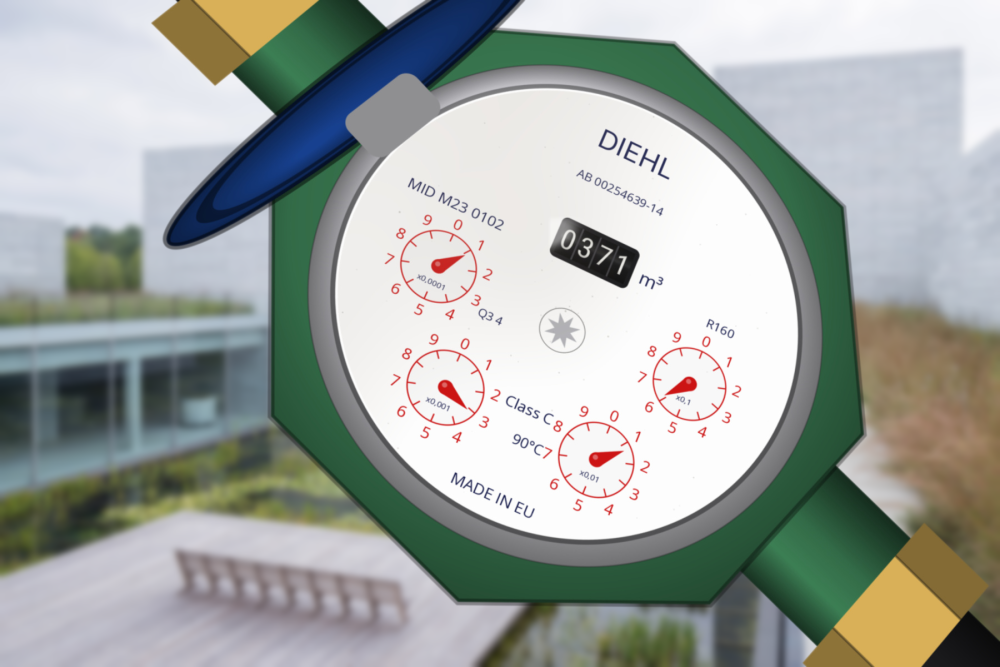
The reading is 371.6131 m³
